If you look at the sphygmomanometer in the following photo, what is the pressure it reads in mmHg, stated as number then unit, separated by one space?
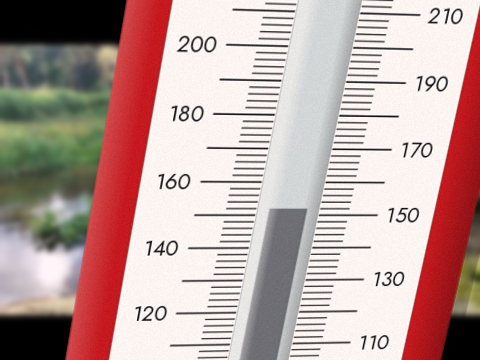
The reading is 152 mmHg
